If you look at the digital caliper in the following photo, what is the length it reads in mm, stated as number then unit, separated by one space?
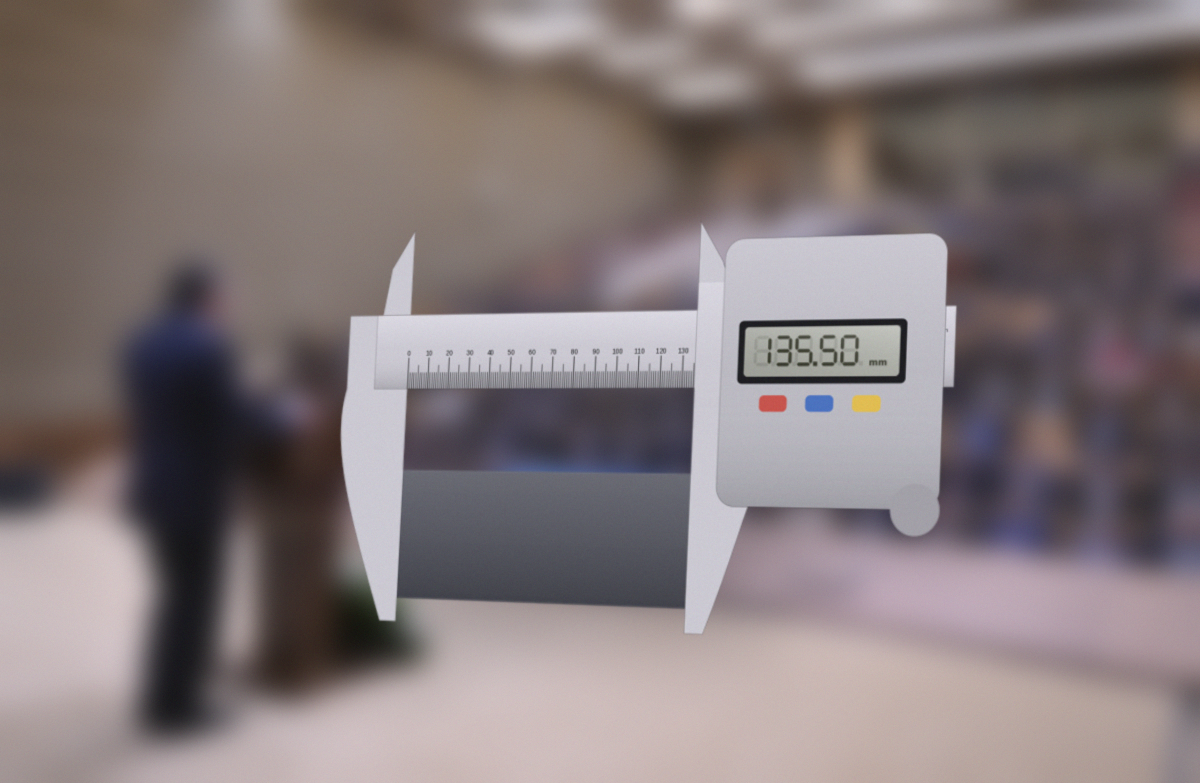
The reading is 135.50 mm
